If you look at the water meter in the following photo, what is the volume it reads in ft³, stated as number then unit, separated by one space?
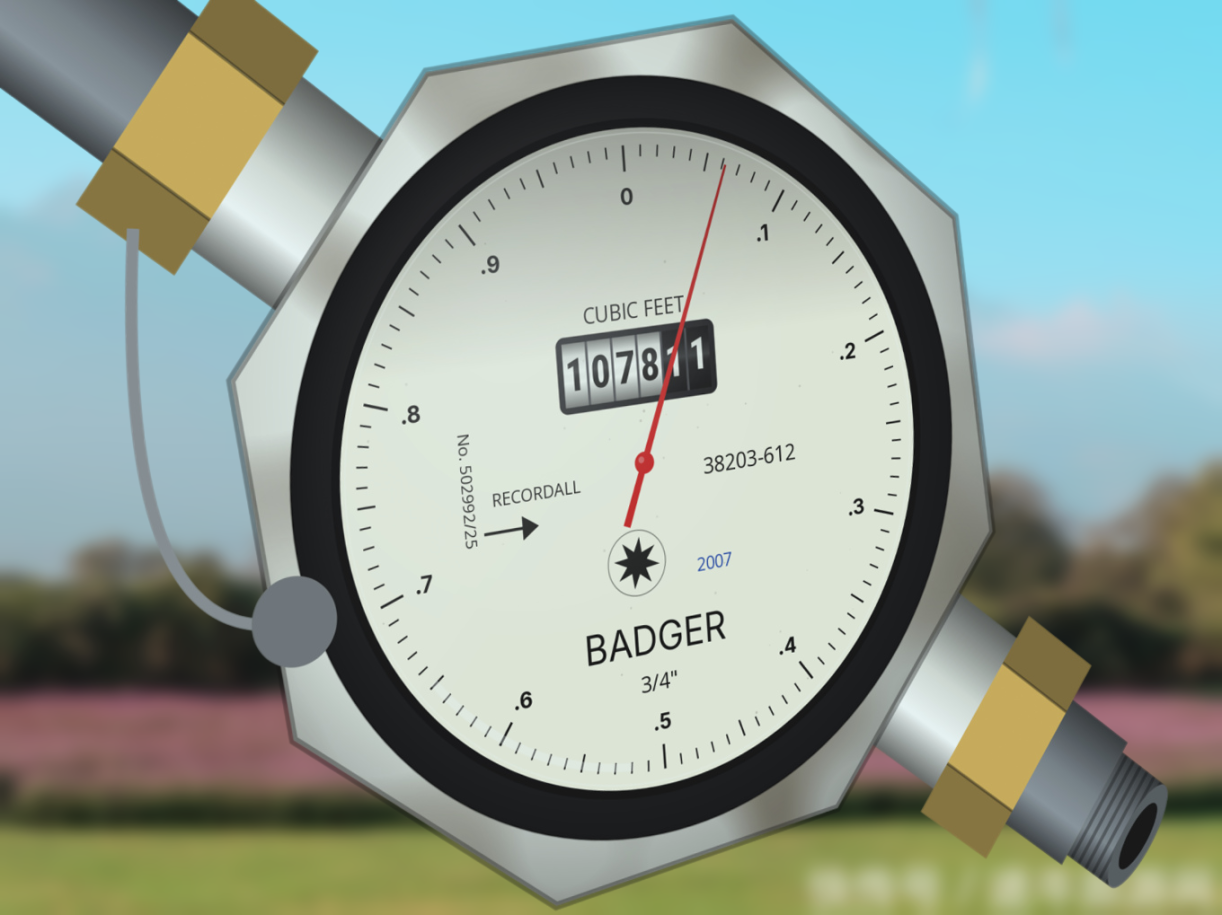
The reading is 107811.06 ft³
